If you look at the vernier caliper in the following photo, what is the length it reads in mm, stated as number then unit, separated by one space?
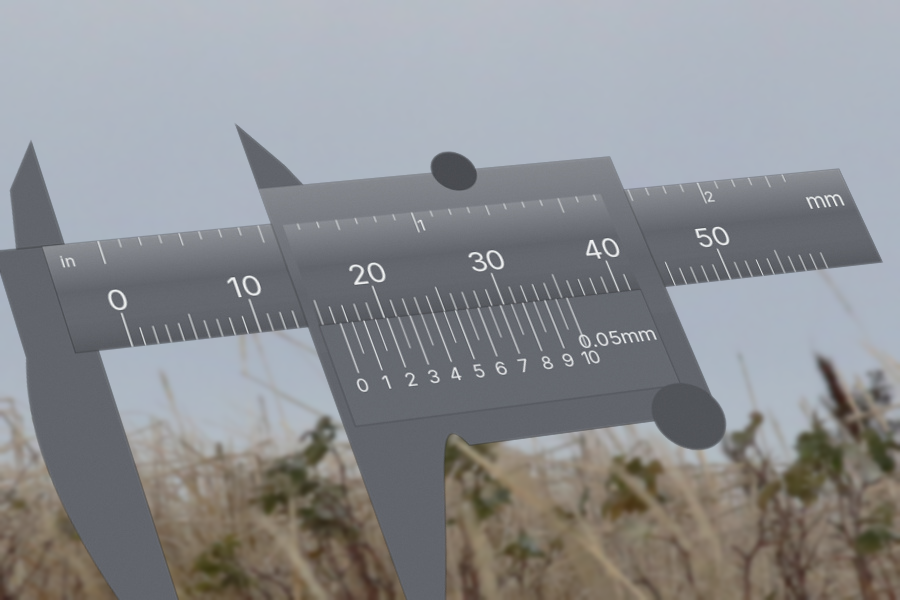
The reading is 16.4 mm
